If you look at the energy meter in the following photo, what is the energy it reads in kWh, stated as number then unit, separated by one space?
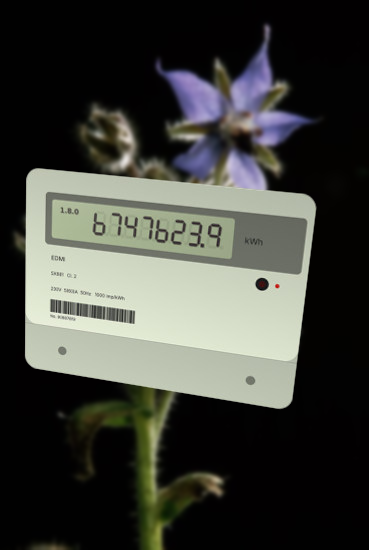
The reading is 6747623.9 kWh
